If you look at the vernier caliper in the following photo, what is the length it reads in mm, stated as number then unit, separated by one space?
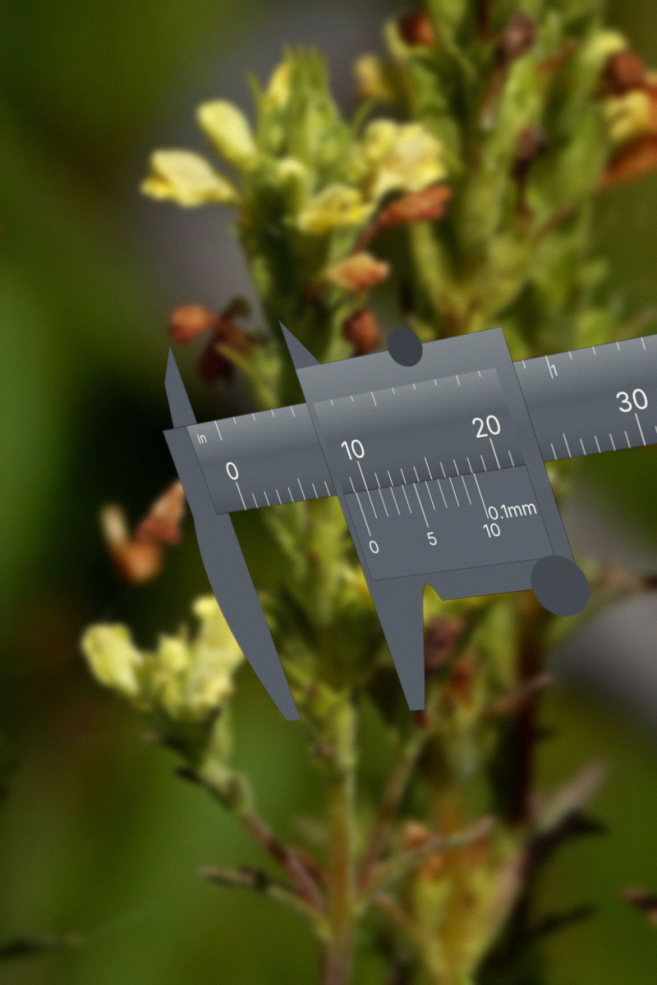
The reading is 9.1 mm
